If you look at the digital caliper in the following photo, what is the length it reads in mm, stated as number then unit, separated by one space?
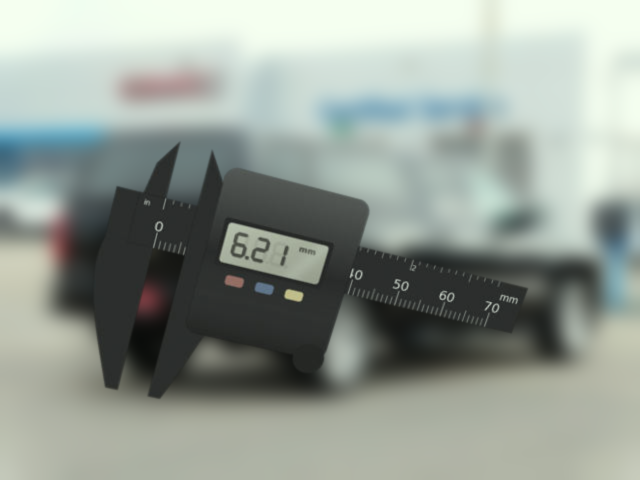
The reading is 6.21 mm
